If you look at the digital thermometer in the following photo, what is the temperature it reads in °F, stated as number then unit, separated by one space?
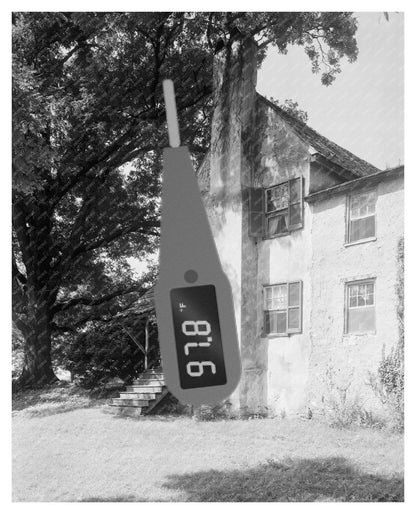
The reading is 97.8 °F
